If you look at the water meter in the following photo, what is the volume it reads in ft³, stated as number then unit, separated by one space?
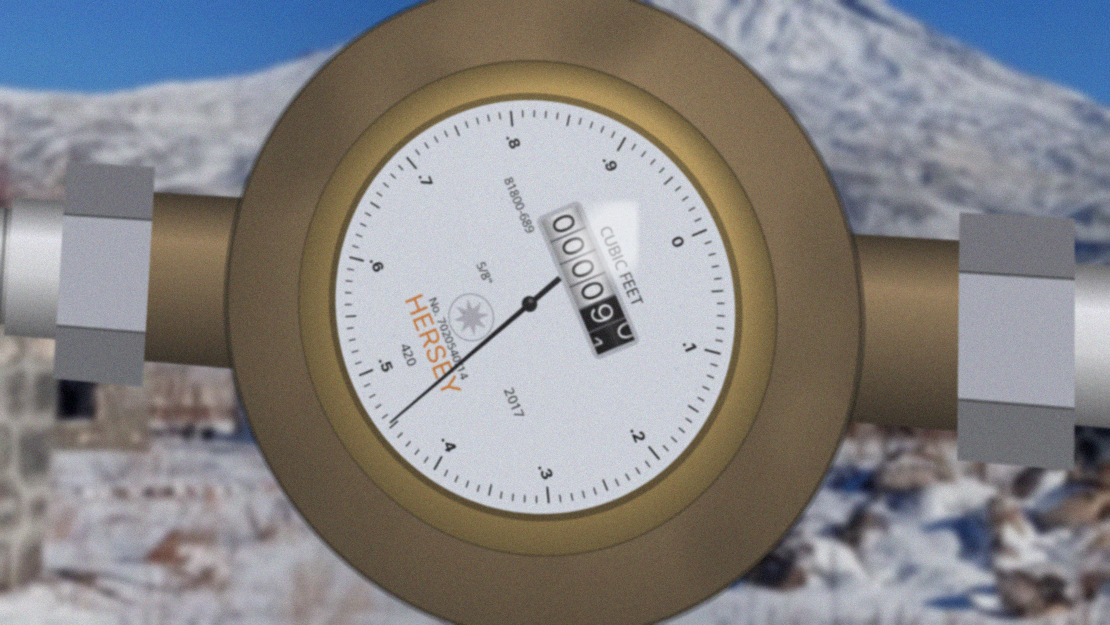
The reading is 90.45 ft³
